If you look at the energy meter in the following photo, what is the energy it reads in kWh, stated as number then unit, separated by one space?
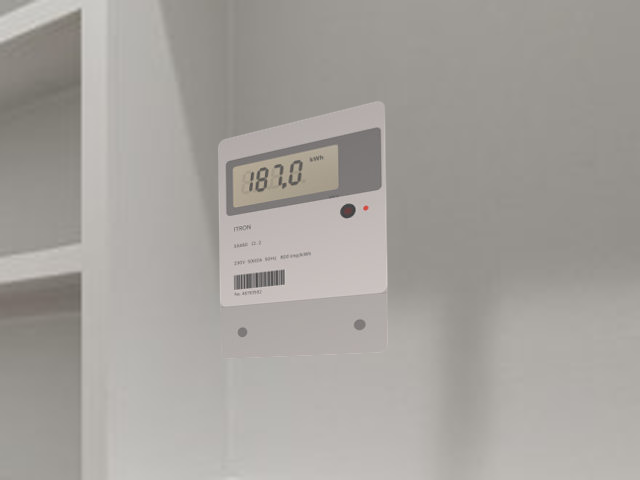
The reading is 187.0 kWh
